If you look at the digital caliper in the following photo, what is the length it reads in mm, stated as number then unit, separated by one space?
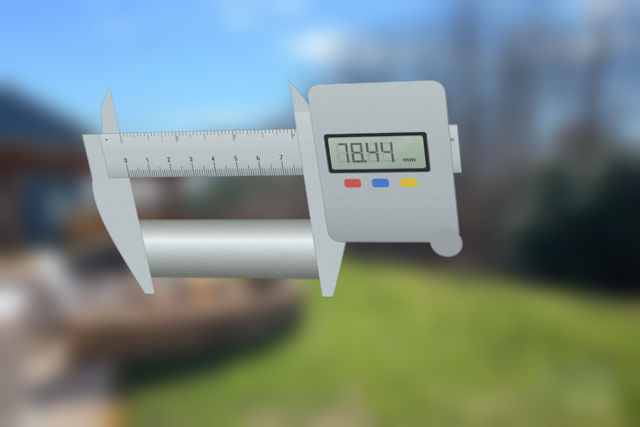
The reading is 78.44 mm
